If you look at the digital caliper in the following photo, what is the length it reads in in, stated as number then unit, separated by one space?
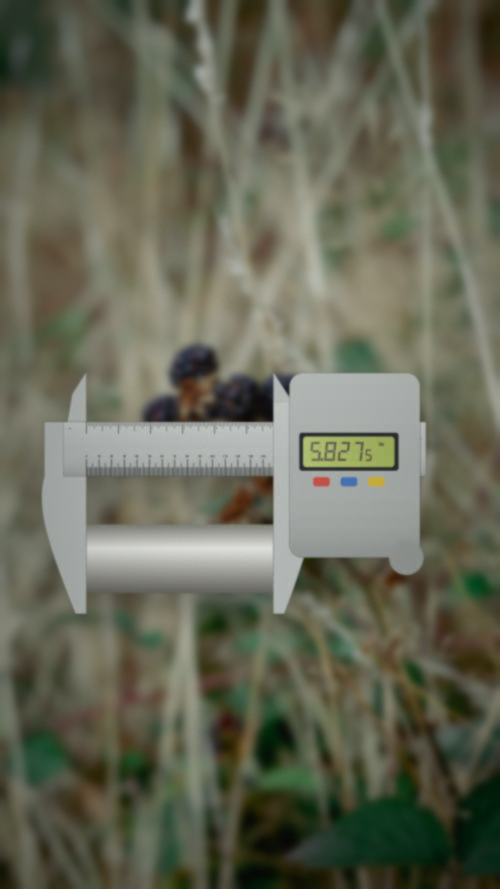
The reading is 5.8275 in
